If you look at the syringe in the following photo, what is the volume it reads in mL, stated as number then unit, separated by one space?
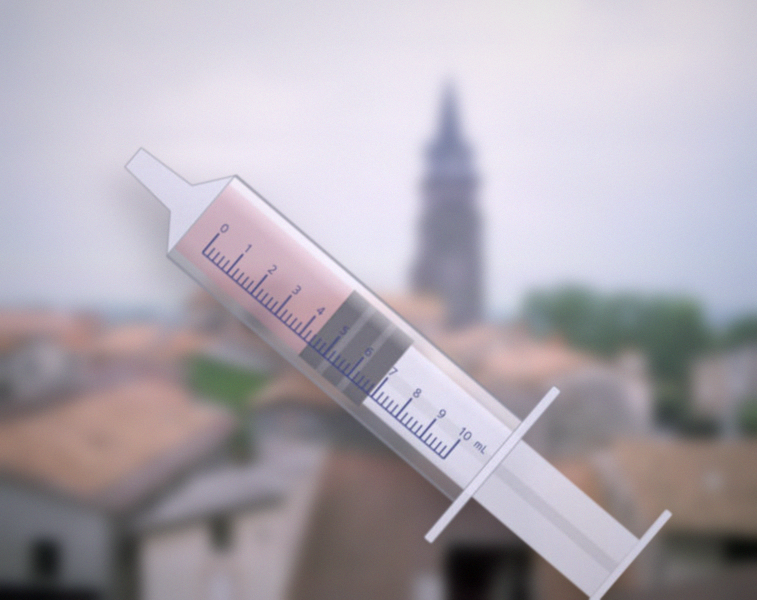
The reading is 4.4 mL
